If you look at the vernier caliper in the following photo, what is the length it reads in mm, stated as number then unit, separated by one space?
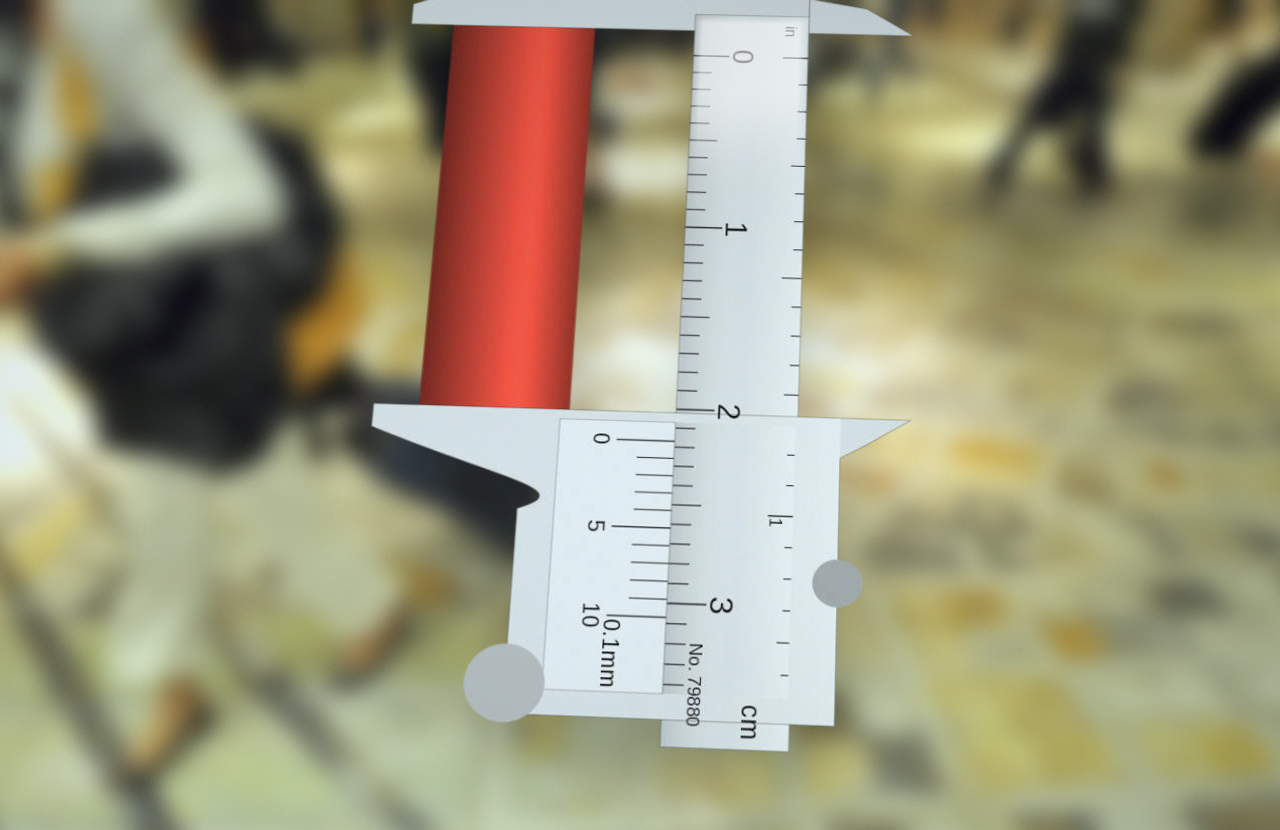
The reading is 21.7 mm
